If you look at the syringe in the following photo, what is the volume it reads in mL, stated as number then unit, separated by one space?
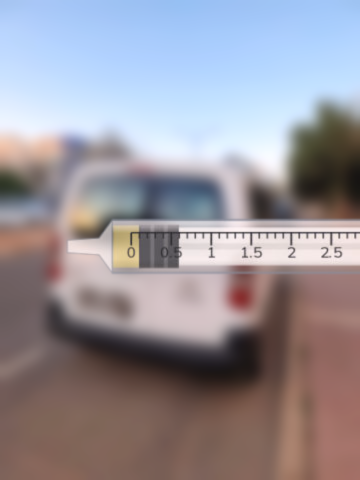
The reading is 0.1 mL
